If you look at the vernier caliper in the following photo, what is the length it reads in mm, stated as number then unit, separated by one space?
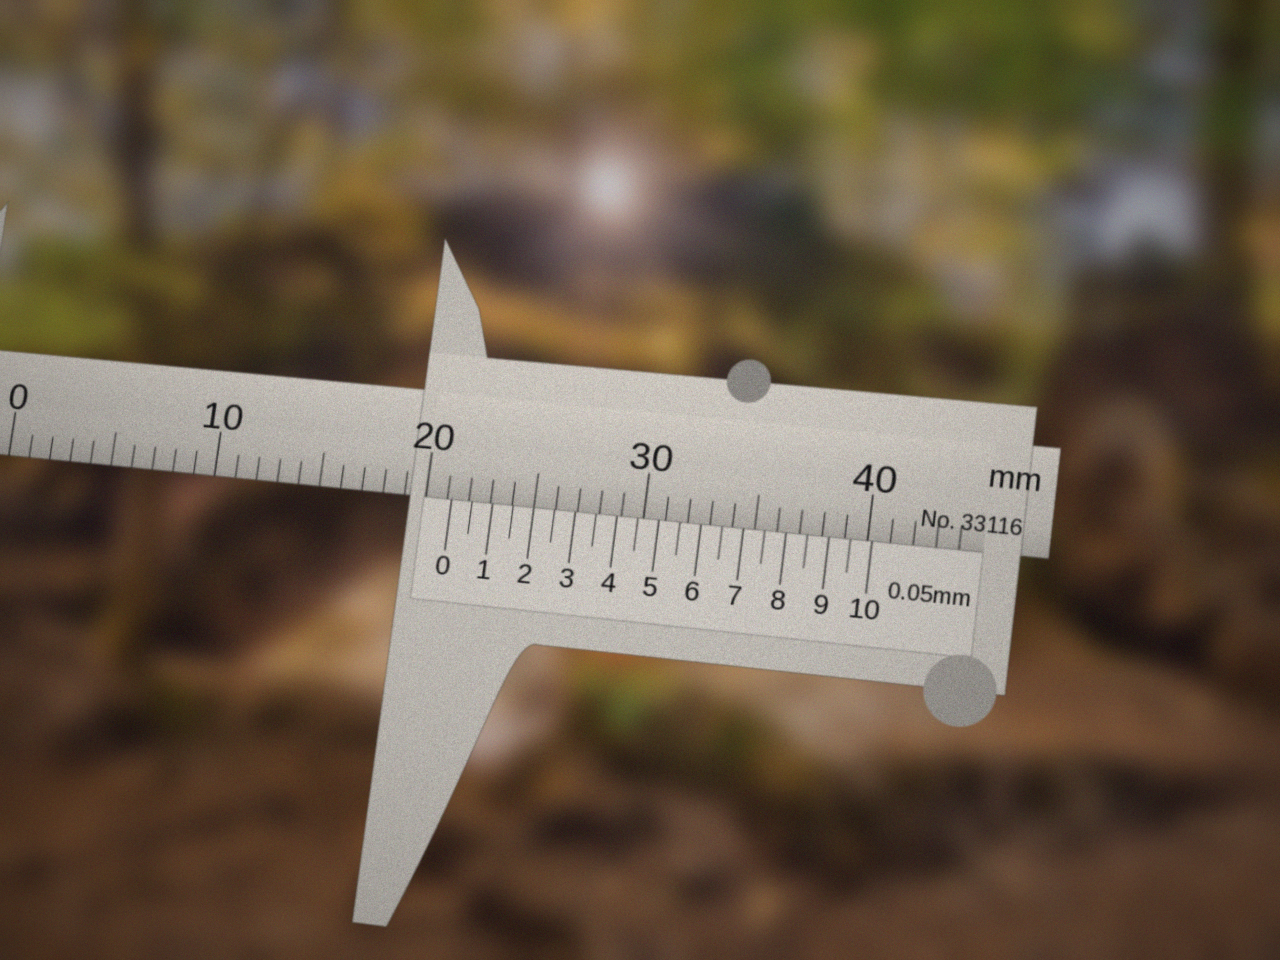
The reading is 21.2 mm
